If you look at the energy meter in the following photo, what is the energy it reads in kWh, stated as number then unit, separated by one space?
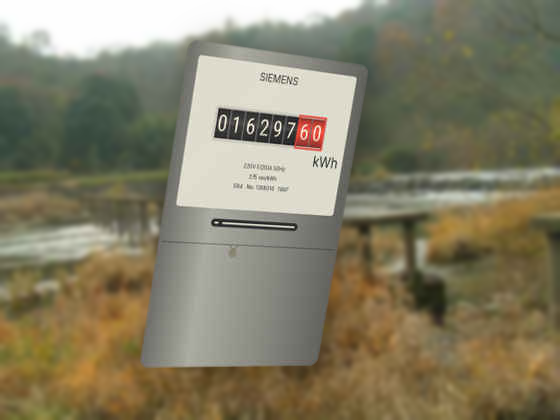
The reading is 16297.60 kWh
